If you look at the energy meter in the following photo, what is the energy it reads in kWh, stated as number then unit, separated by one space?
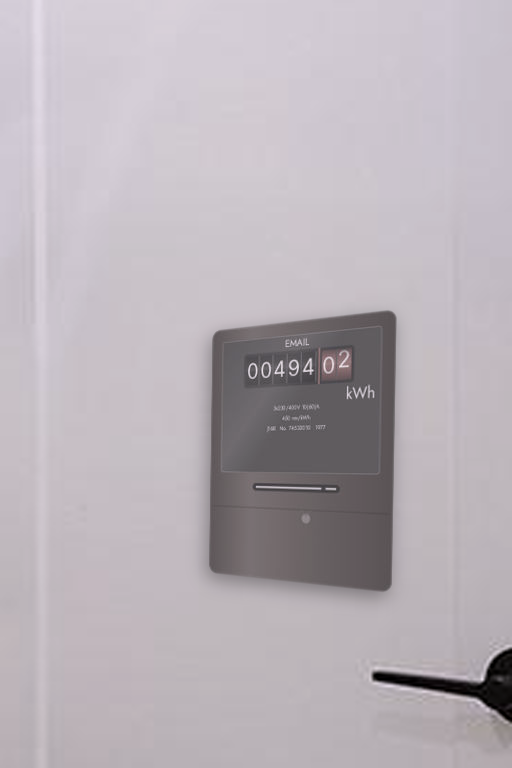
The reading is 494.02 kWh
